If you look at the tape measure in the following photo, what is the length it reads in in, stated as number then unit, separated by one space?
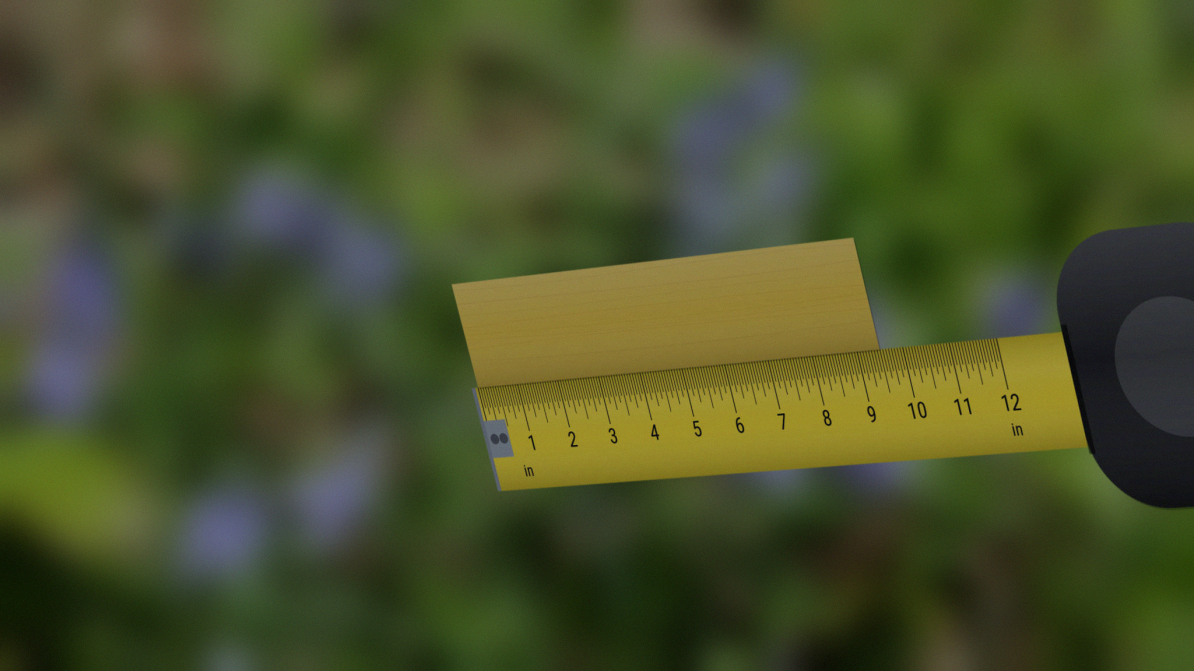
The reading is 9.5 in
